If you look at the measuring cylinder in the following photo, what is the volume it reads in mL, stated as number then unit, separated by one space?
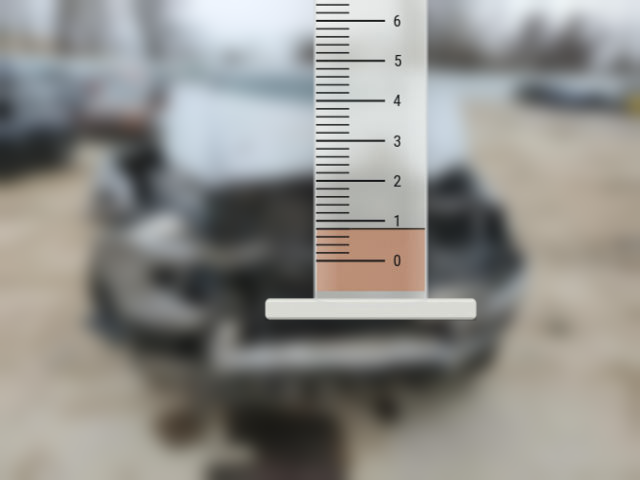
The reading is 0.8 mL
